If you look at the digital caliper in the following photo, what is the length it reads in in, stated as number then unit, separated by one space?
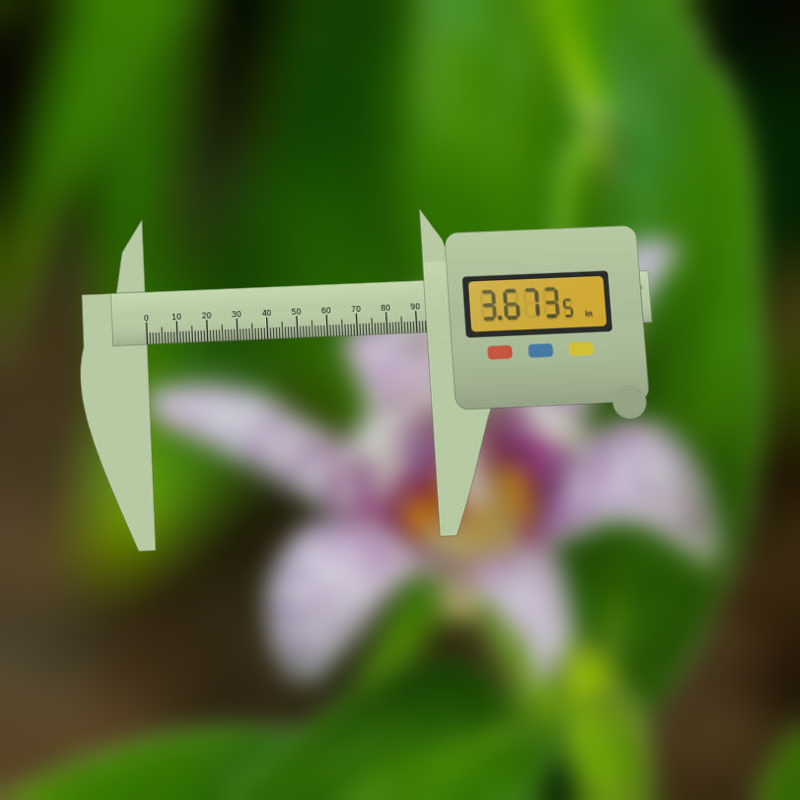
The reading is 3.6735 in
